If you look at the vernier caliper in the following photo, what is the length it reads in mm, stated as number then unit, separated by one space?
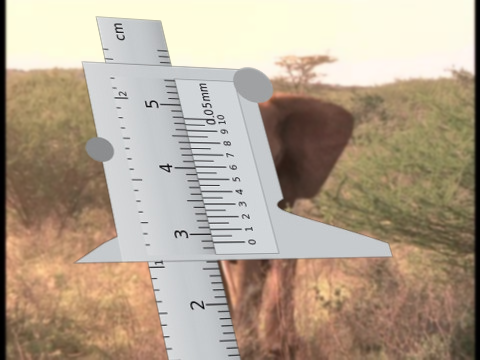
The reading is 28.8 mm
